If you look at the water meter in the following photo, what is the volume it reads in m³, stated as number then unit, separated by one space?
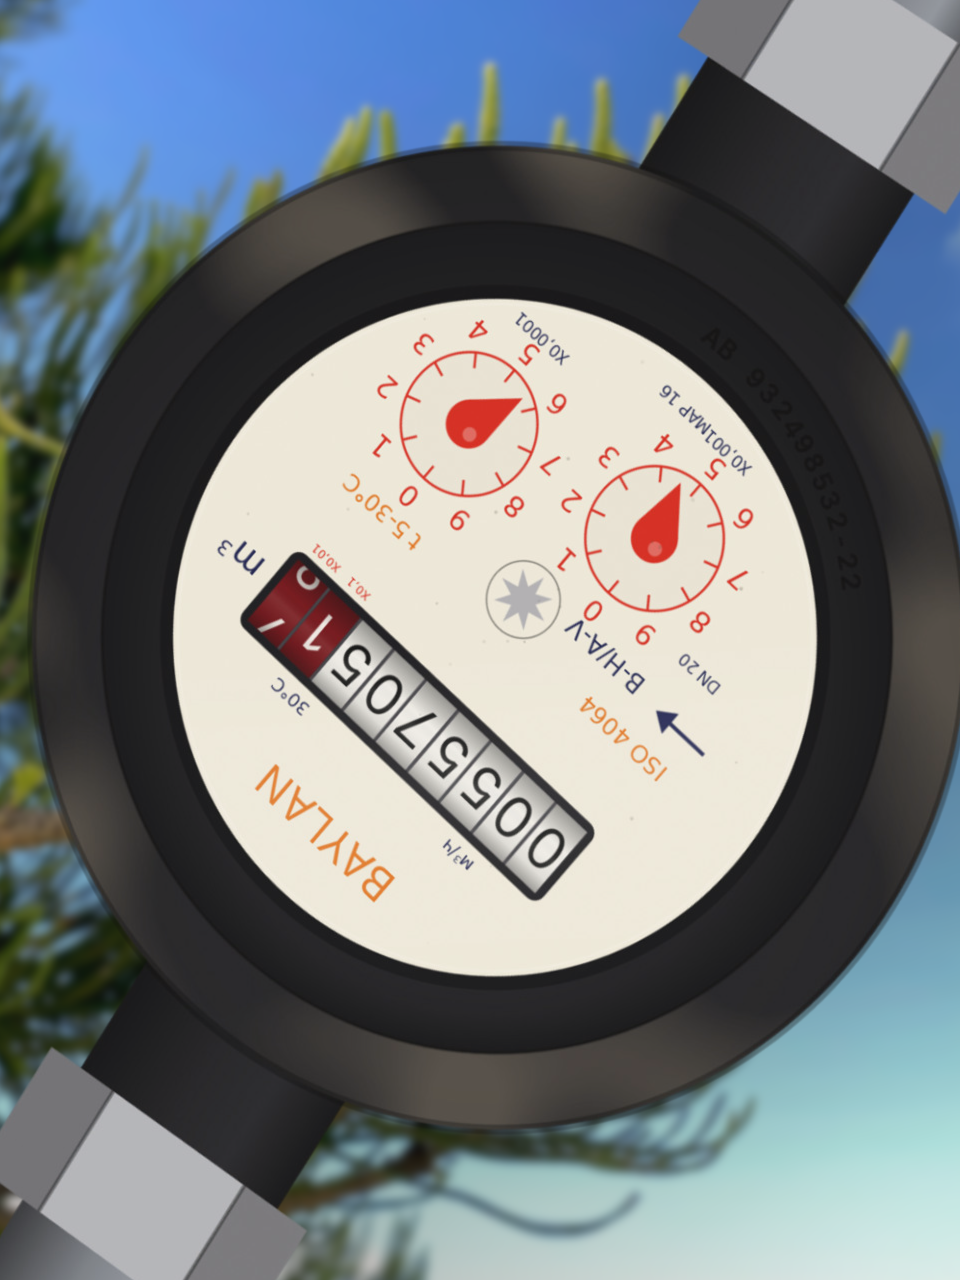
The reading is 55705.1745 m³
